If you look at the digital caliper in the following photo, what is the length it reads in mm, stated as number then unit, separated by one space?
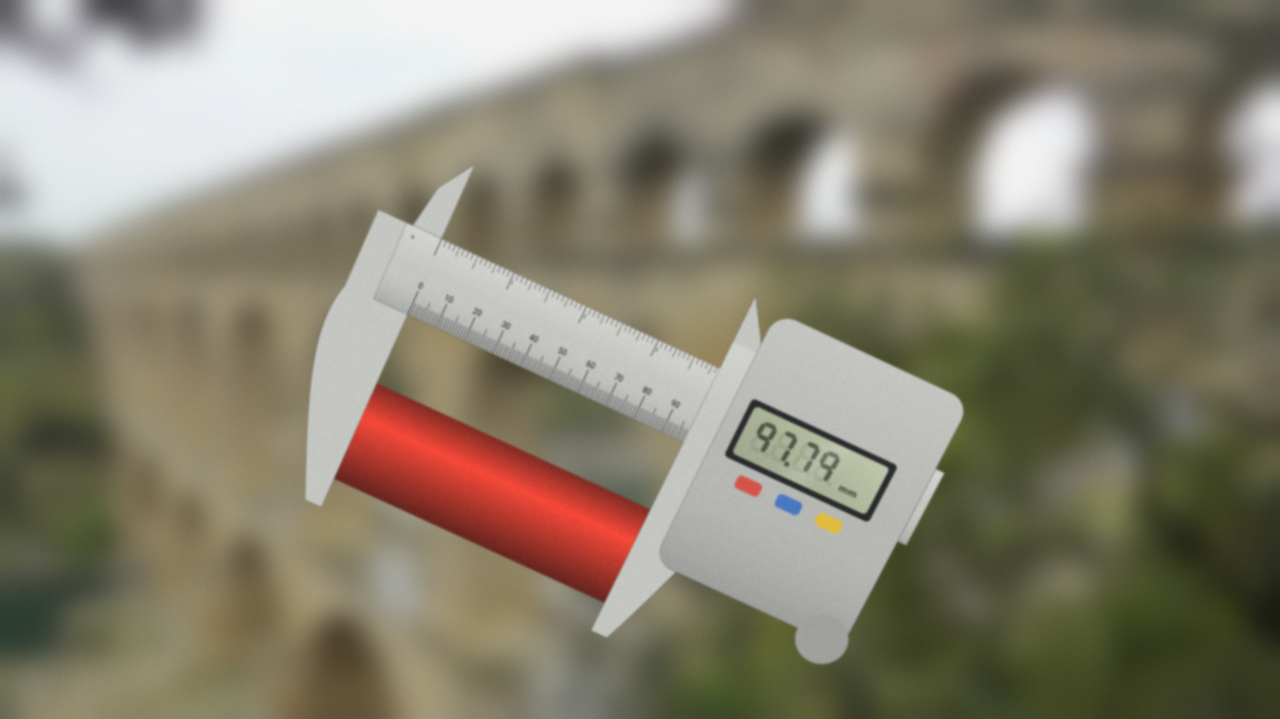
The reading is 97.79 mm
